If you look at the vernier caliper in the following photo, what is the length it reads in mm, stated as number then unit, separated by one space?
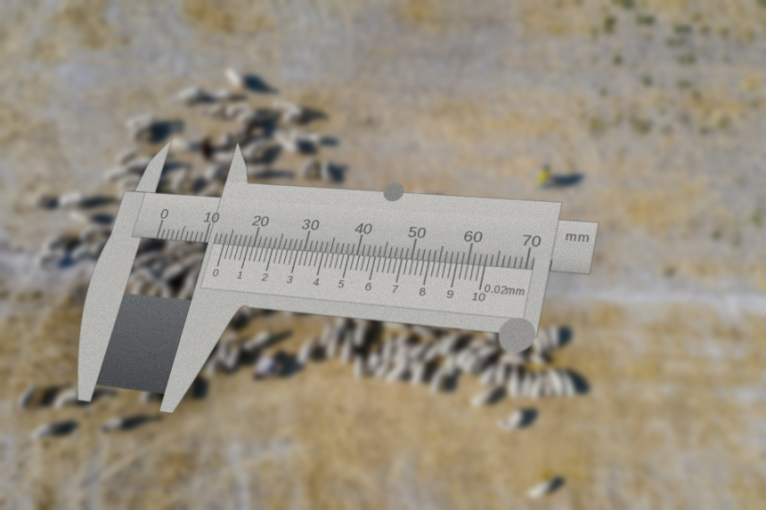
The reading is 14.0 mm
